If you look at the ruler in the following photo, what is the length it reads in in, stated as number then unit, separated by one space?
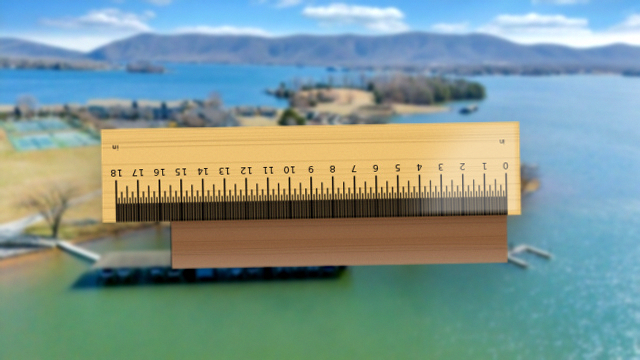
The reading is 15.5 in
